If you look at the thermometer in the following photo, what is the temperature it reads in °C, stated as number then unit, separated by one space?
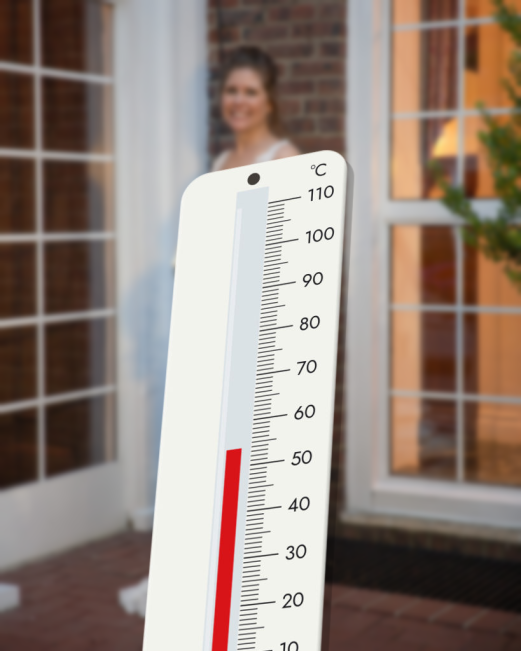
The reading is 54 °C
